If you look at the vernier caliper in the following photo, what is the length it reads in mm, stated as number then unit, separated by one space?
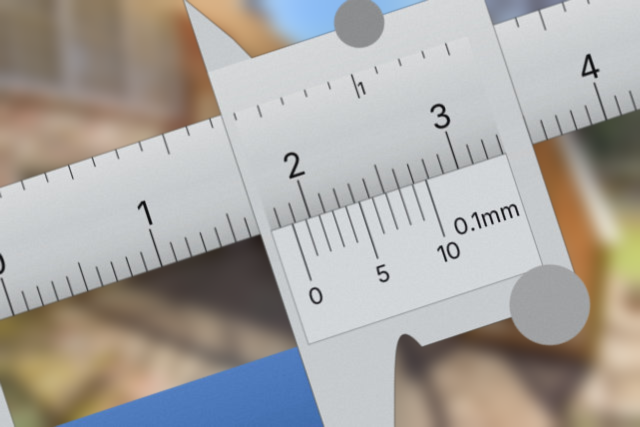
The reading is 18.8 mm
